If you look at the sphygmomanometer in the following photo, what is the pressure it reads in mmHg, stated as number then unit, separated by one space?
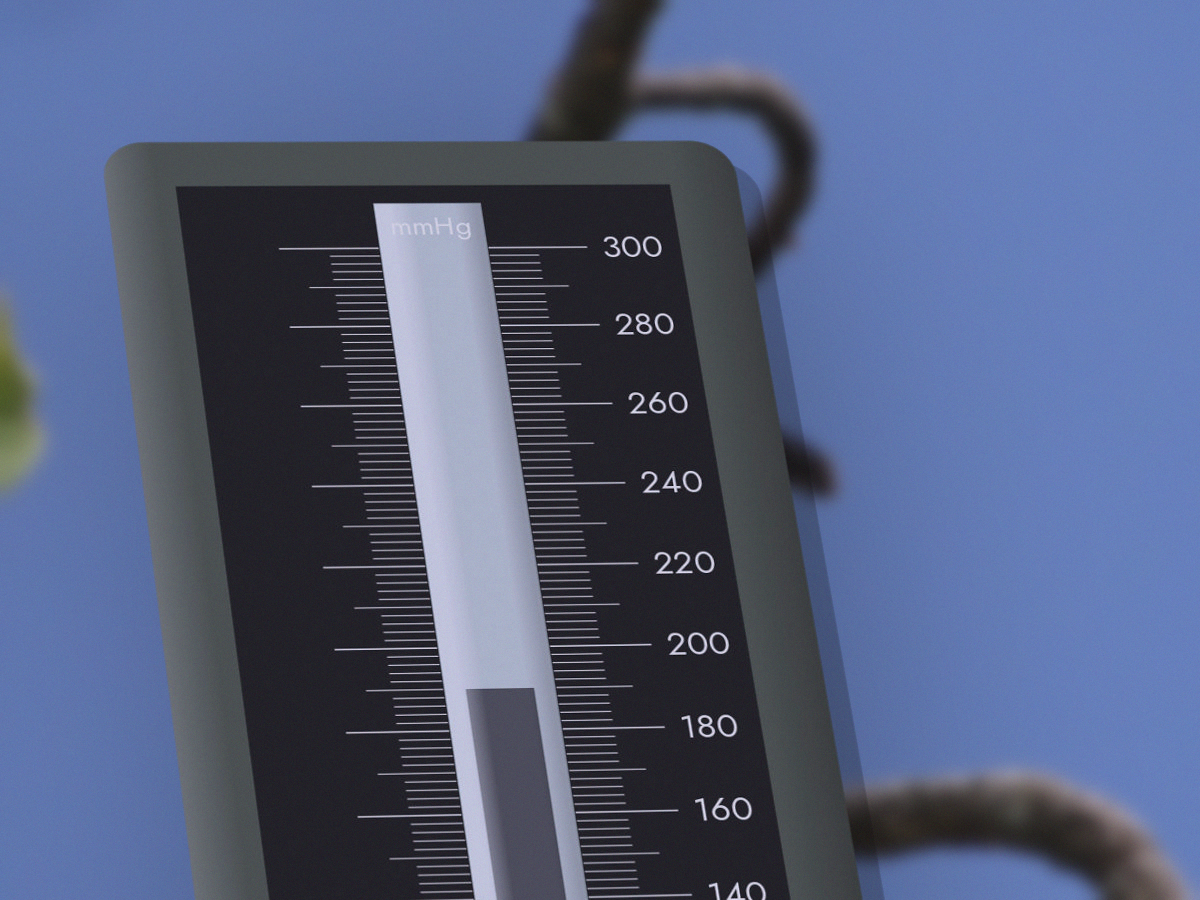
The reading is 190 mmHg
